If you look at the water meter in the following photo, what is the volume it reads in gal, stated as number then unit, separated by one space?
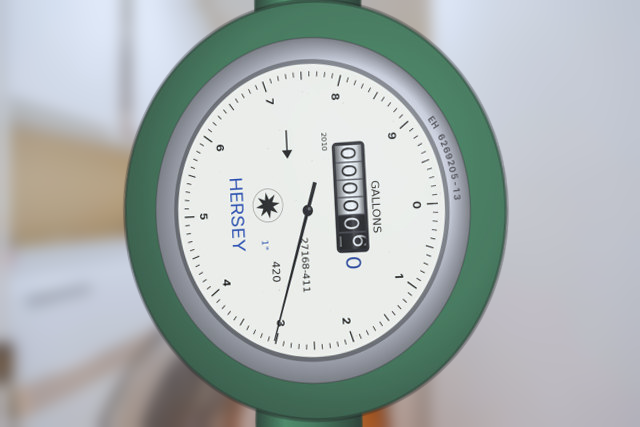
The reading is 63.0 gal
